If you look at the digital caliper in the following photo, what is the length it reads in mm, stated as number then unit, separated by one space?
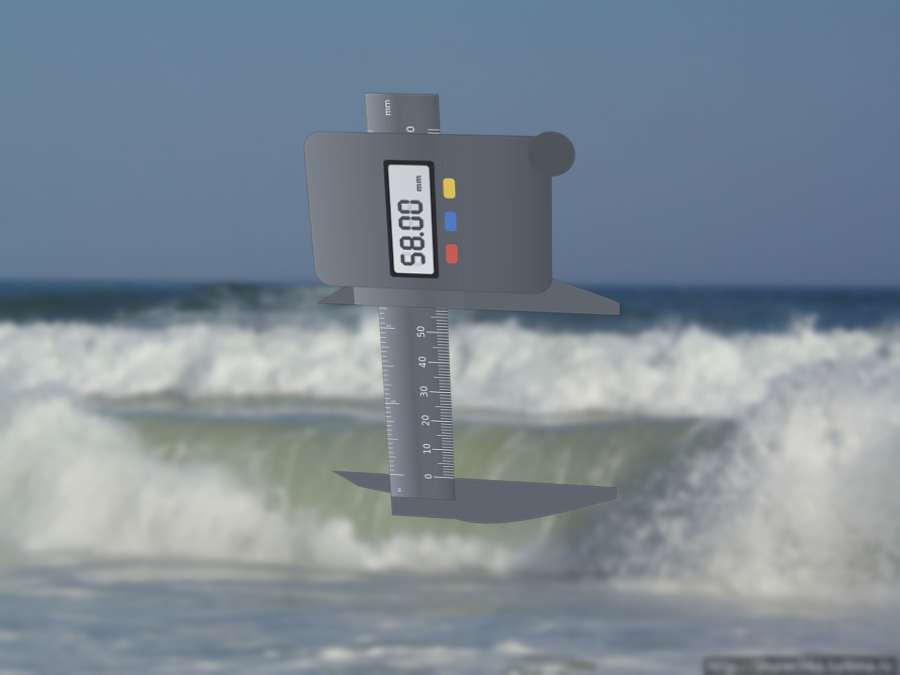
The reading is 58.00 mm
